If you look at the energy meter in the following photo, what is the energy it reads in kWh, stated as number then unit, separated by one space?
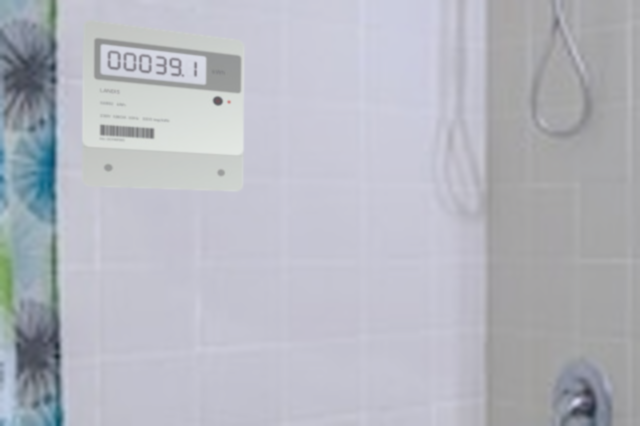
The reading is 39.1 kWh
